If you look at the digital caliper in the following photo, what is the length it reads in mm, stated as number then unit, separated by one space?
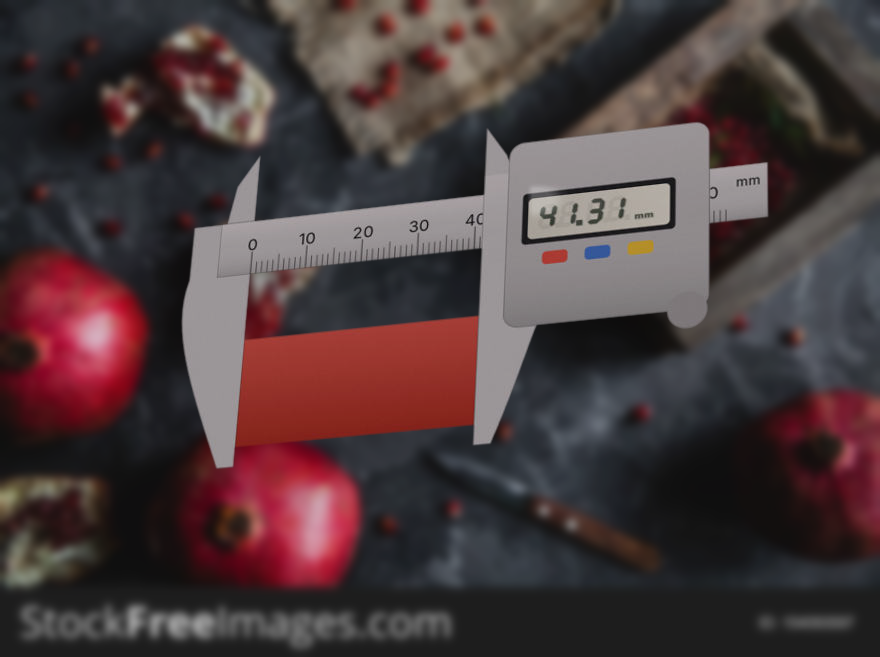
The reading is 41.31 mm
